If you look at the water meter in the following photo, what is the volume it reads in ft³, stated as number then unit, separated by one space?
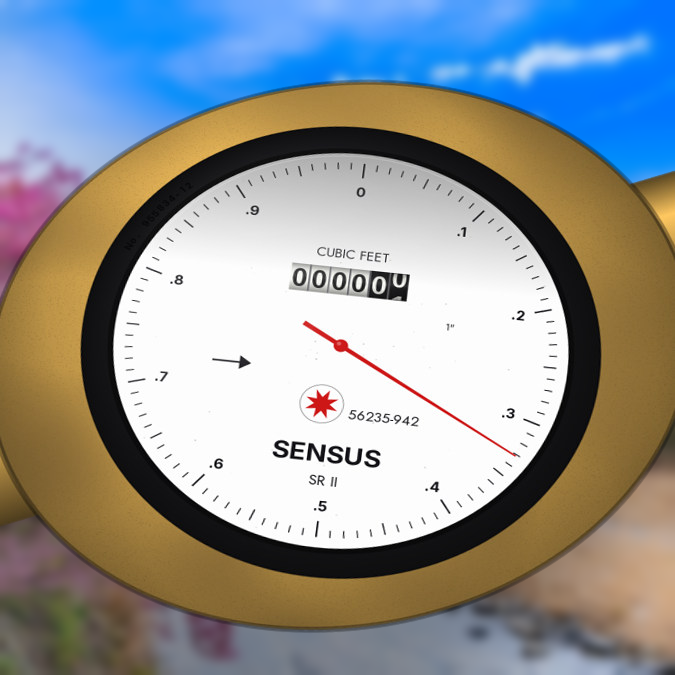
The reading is 0.33 ft³
